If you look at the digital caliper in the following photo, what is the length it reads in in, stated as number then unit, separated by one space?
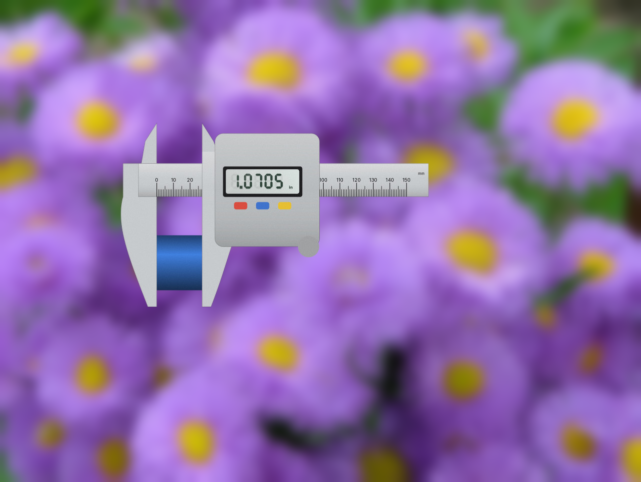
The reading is 1.0705 in
